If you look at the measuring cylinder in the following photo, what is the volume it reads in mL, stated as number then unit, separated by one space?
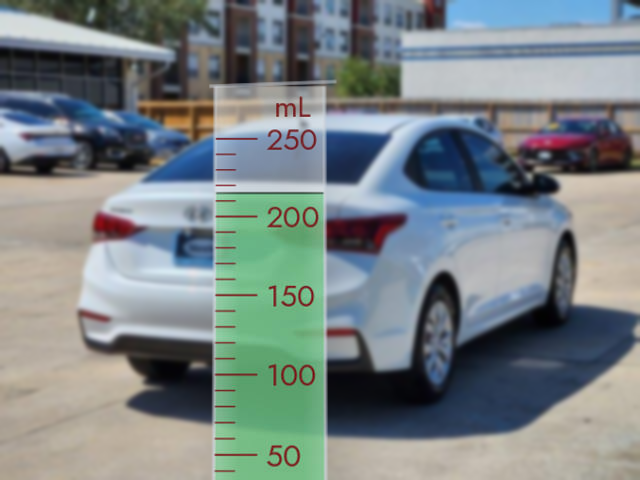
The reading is 215 mL
